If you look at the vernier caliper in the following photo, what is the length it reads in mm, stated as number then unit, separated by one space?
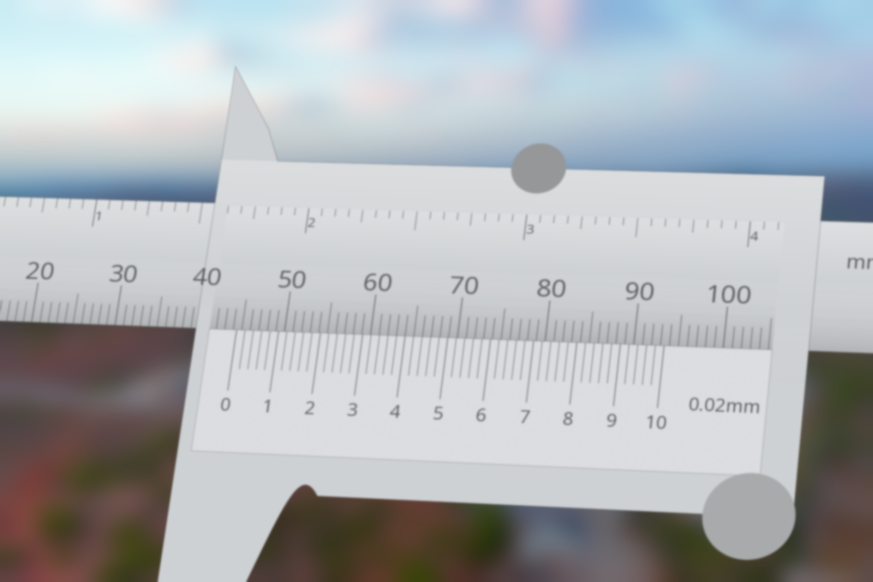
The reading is 44.4 mm
